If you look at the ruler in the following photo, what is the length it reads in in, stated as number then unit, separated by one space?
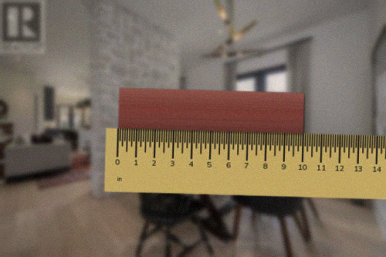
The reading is 10 in
